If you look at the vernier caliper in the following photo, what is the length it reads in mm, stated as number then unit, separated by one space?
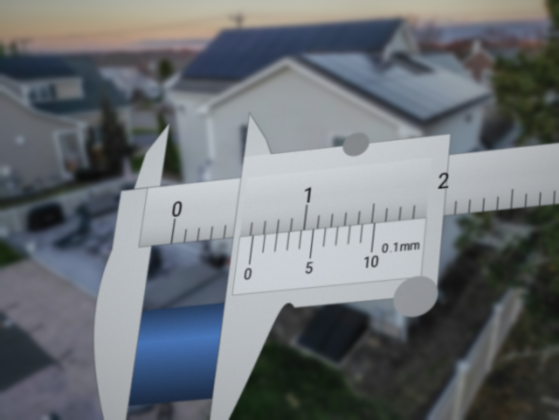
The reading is 6.2 mm
